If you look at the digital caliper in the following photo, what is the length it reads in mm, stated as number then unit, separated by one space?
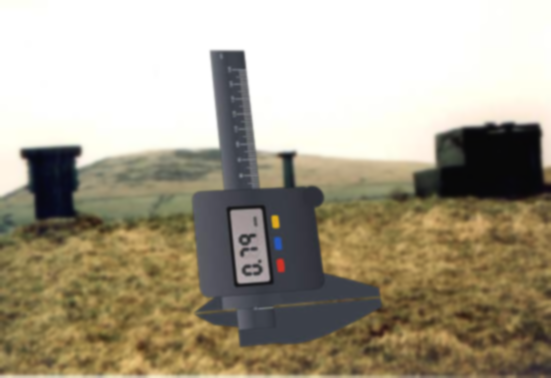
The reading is 0.79 mm
